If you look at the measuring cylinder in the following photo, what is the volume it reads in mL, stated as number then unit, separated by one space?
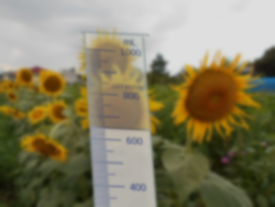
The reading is 650 mL
